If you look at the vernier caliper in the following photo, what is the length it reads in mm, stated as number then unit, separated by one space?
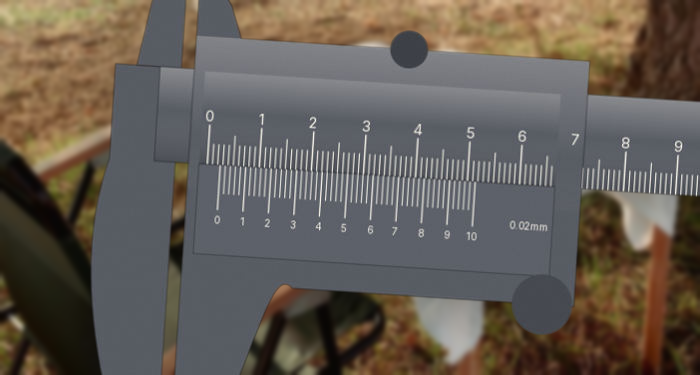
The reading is 2.5 mm
